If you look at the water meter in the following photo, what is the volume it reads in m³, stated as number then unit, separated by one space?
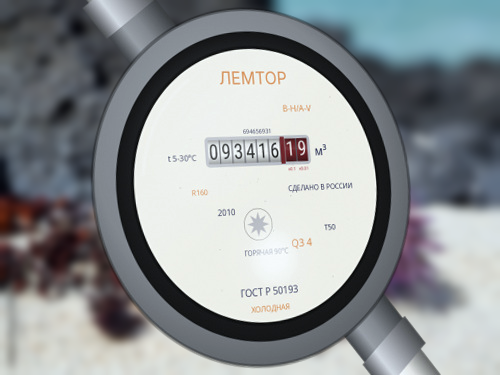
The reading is 93416.19 m³
